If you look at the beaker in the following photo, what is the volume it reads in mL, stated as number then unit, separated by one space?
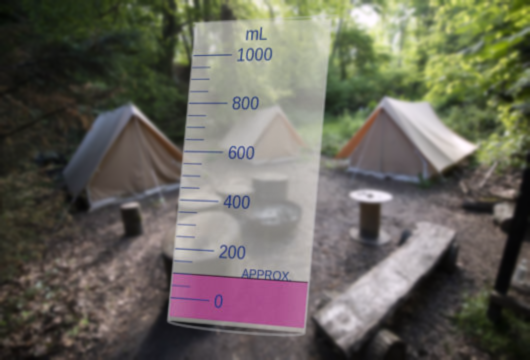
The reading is 100 mL
